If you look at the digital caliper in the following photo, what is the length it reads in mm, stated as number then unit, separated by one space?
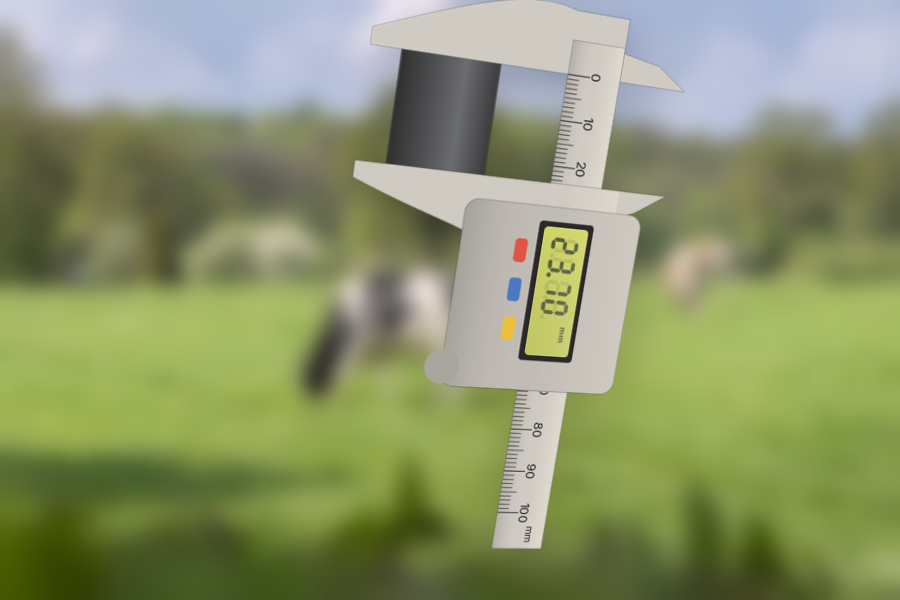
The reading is 23.70 mm
